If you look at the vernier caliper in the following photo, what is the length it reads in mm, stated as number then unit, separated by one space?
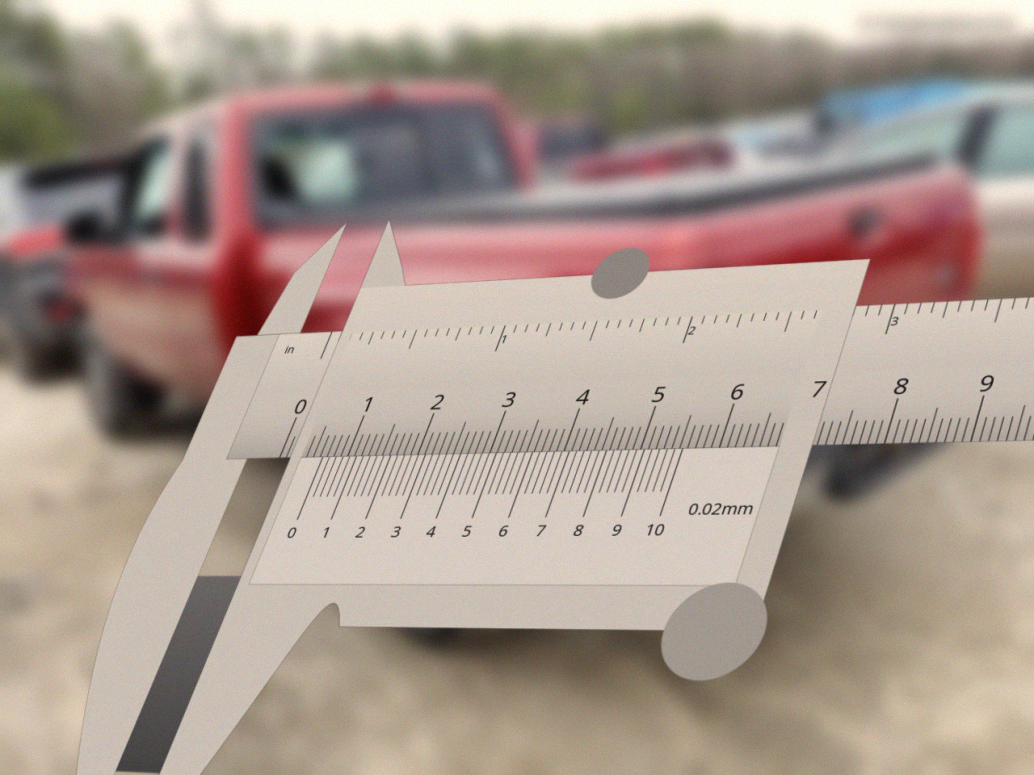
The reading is 6.4 mm
